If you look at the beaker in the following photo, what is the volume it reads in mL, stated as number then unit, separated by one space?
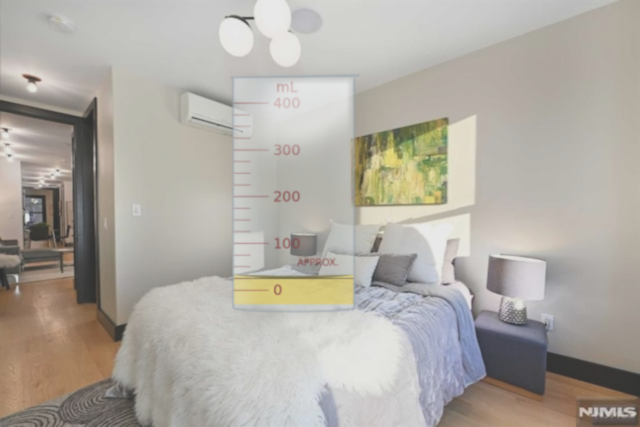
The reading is 25 mL
